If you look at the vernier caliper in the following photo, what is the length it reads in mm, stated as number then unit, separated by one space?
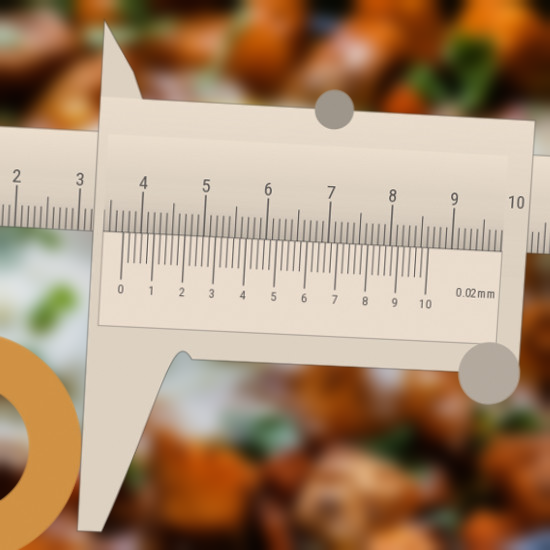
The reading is 37.2 mm
